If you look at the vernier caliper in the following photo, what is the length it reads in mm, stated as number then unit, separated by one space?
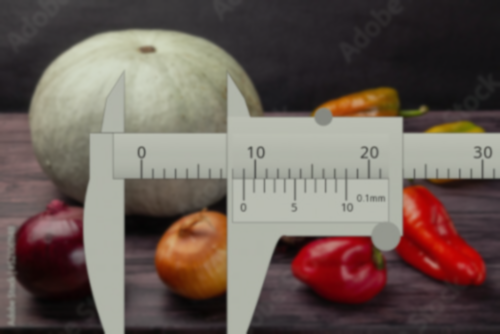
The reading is 9.0 mm
